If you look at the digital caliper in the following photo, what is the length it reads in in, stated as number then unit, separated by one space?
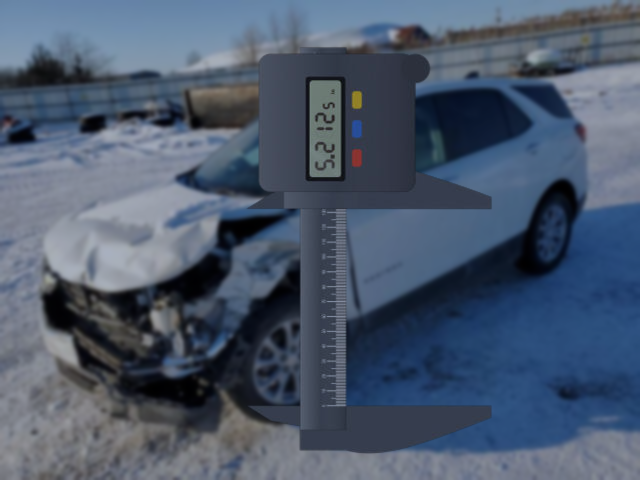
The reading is 5.2125 in
